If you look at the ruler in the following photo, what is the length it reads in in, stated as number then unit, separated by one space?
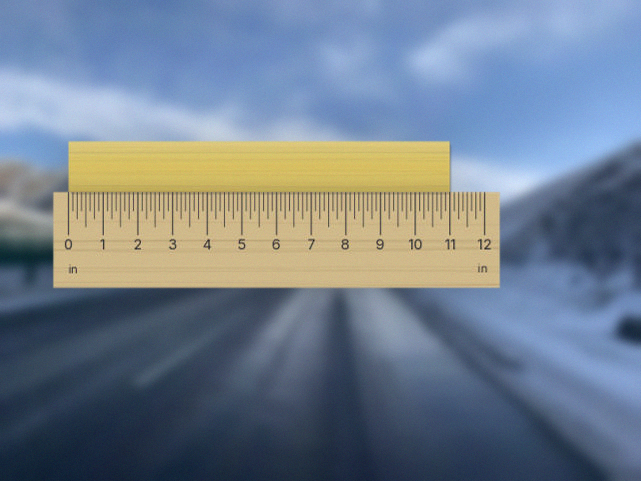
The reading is 11 in
